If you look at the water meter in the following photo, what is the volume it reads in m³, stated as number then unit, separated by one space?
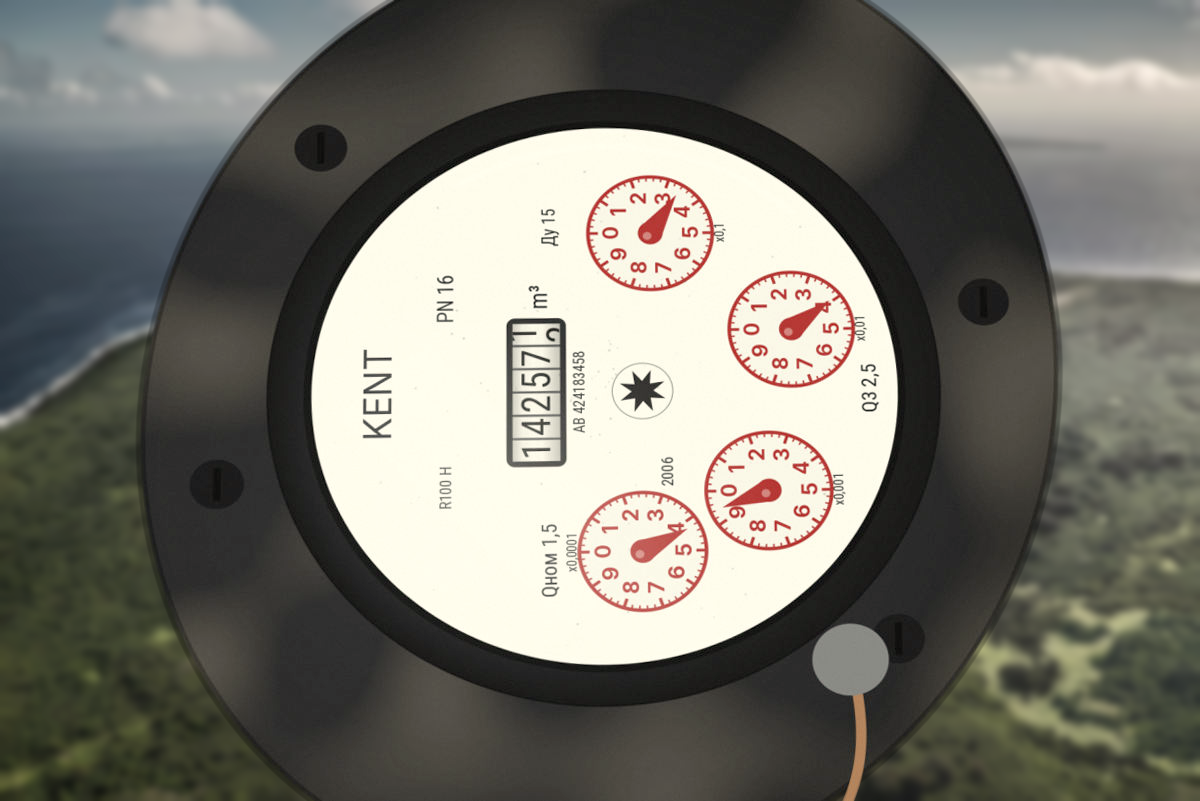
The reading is 142571.3394 m³
